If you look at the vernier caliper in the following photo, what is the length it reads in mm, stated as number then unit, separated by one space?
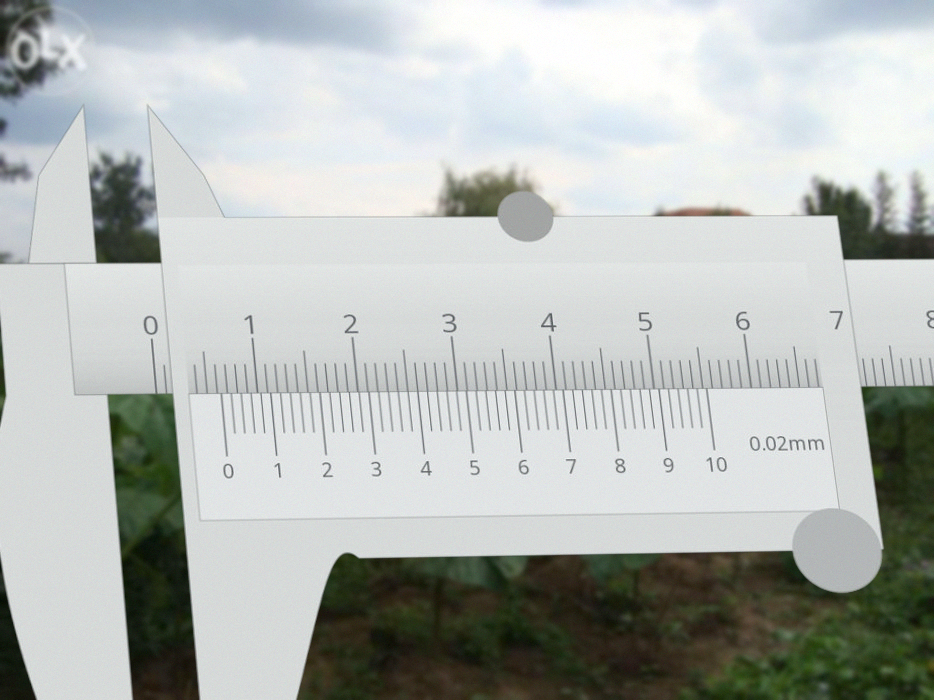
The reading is 6.4 mm
